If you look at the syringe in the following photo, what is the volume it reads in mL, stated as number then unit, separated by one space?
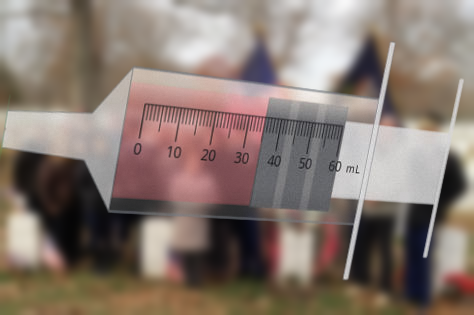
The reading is 35 mL
